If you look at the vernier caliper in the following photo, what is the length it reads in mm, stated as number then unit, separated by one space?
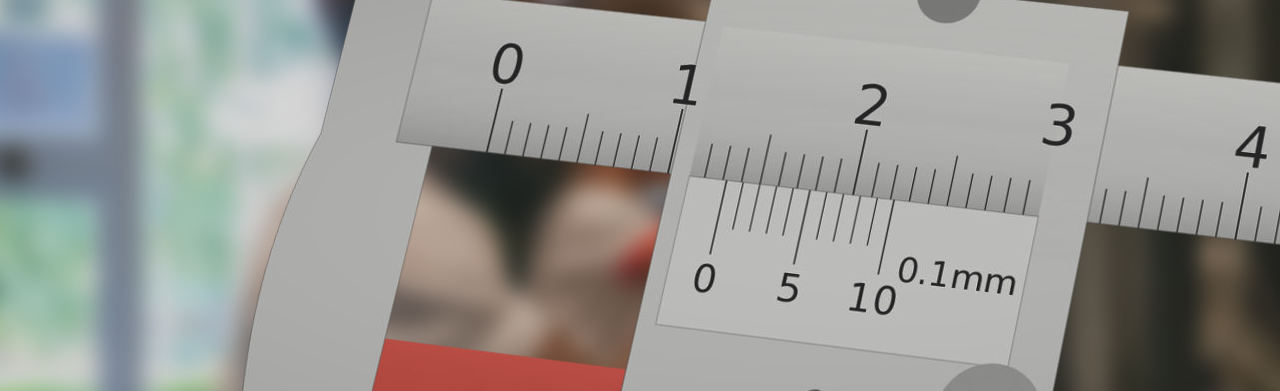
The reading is 13.2 mm
